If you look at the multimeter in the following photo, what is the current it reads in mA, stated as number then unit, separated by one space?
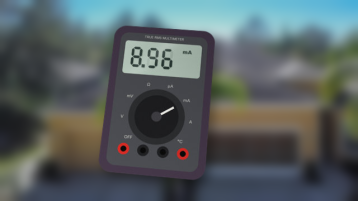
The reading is 8.96 mA
